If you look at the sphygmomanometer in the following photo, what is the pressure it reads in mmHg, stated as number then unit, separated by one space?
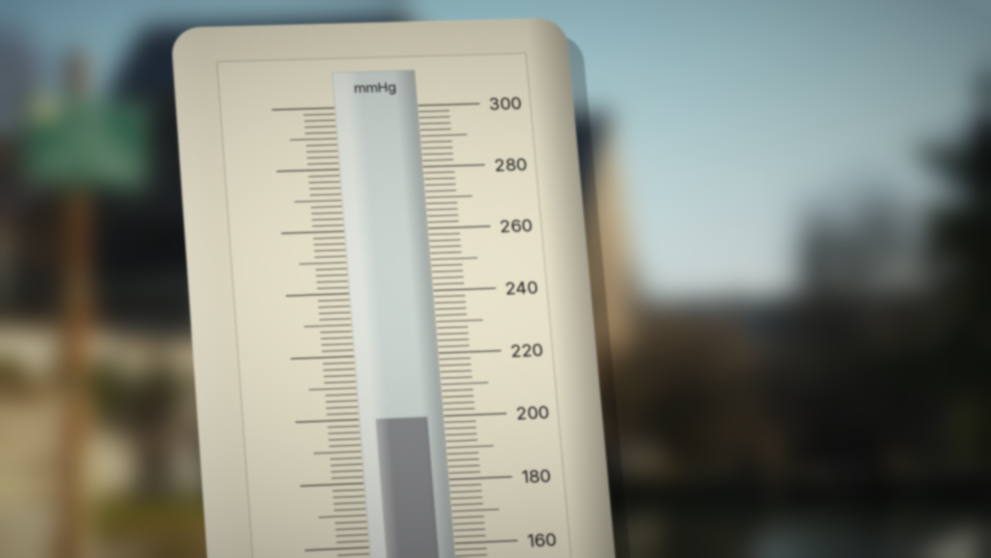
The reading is 200 mmHg
